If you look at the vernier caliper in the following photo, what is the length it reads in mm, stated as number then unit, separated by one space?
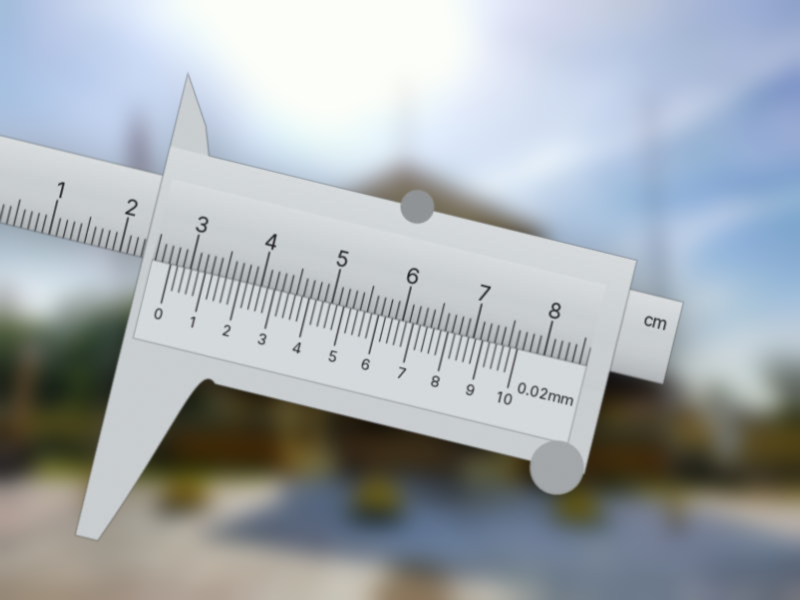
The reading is 27.2 mm
